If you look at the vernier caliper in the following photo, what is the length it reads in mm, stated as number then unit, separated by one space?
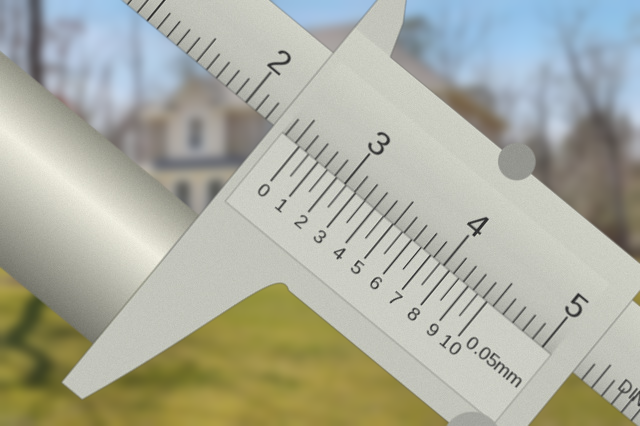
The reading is 25.4 mm
